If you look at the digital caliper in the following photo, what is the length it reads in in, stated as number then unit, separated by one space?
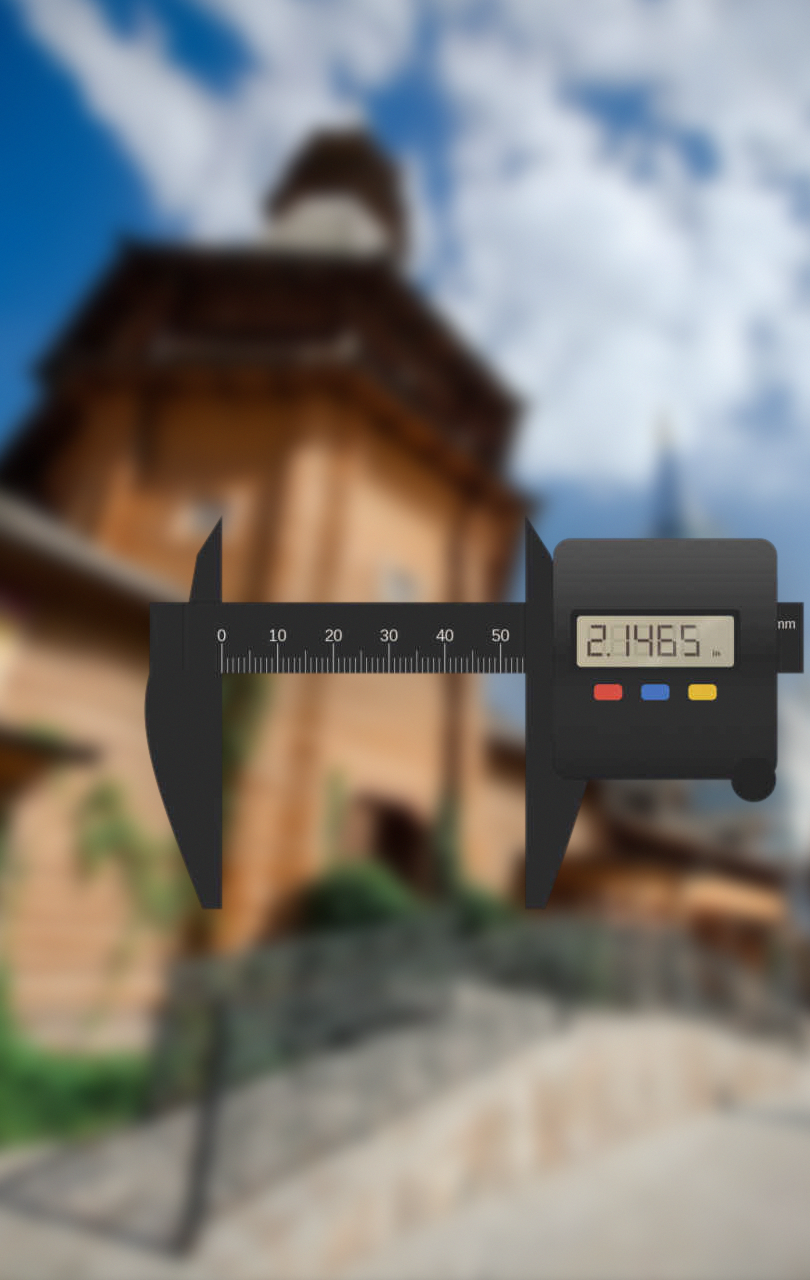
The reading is 2.1465 in
